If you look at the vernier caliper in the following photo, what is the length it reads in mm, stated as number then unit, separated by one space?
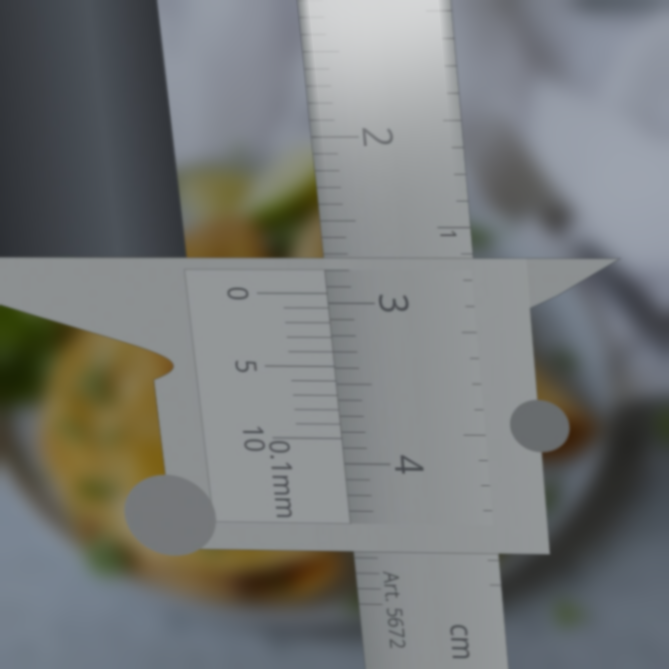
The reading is 29.4 mm
